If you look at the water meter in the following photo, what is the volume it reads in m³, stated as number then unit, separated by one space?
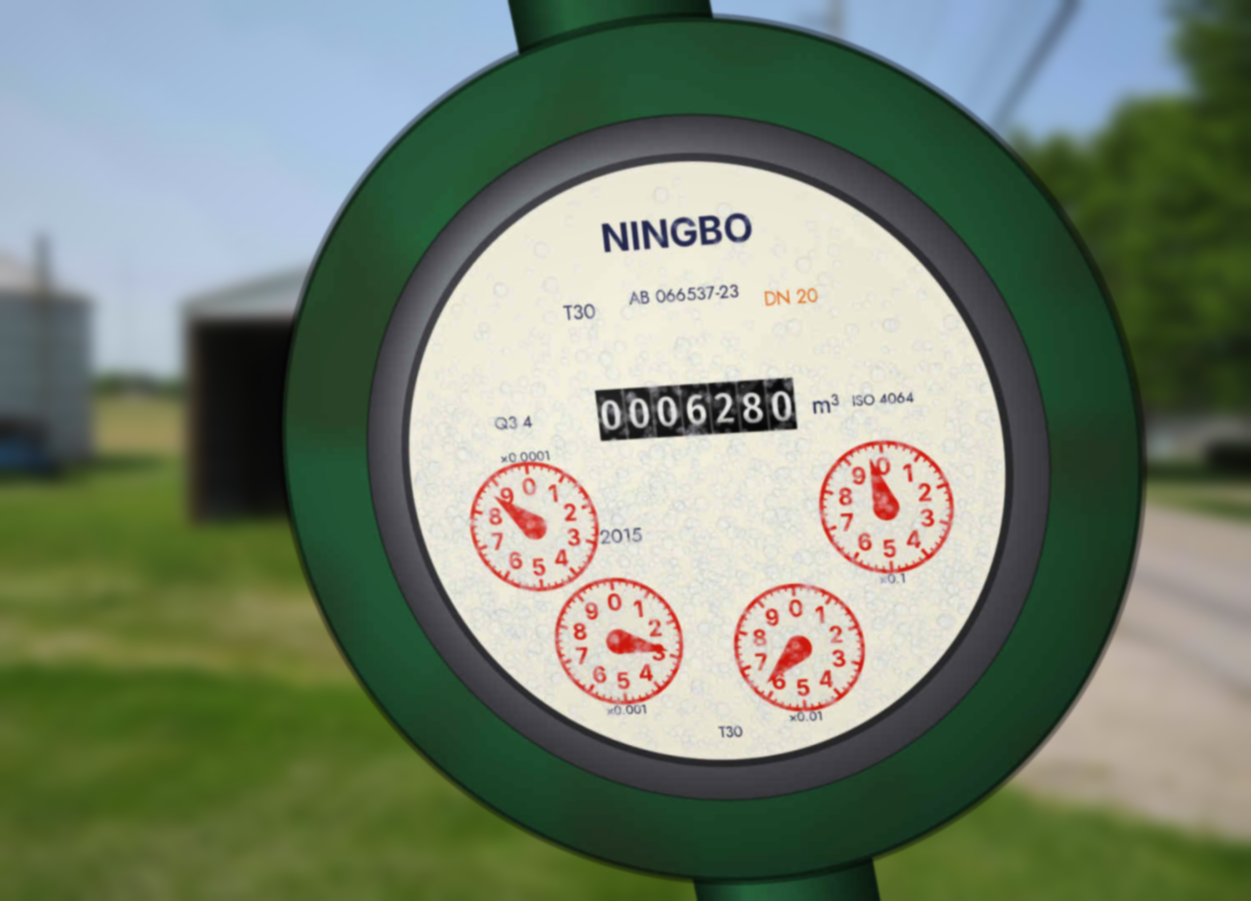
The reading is 6279.9628 m³
